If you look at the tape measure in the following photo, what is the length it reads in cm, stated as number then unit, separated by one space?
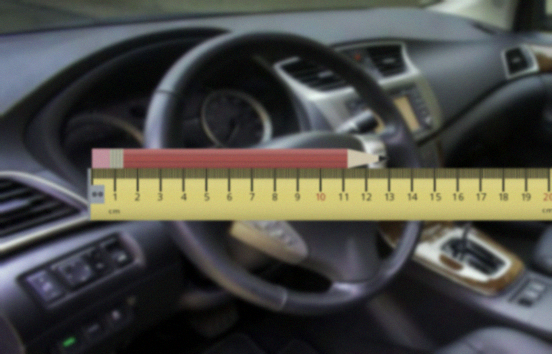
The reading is 13 cm
